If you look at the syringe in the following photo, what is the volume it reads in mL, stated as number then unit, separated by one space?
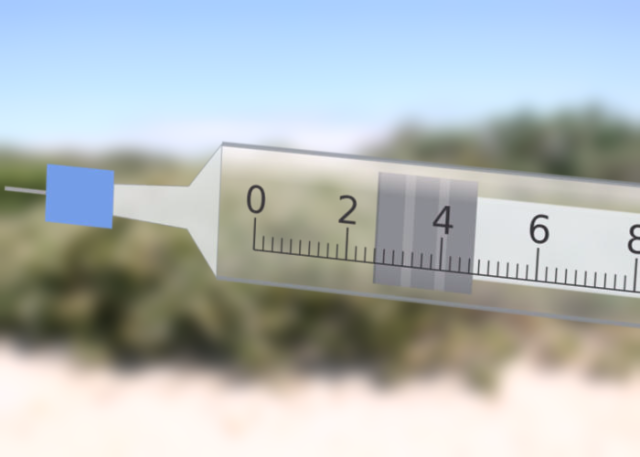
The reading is 2.6 mL
